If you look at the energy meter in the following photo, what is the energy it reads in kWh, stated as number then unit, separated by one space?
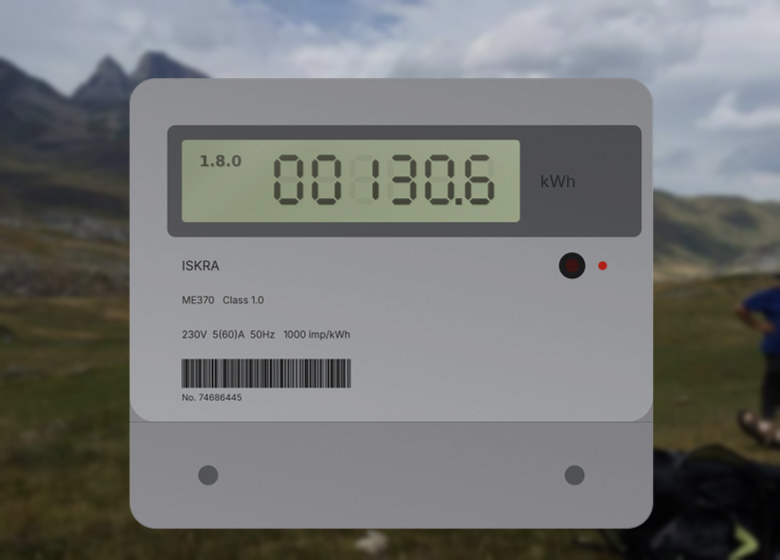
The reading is 130.6 kWh
